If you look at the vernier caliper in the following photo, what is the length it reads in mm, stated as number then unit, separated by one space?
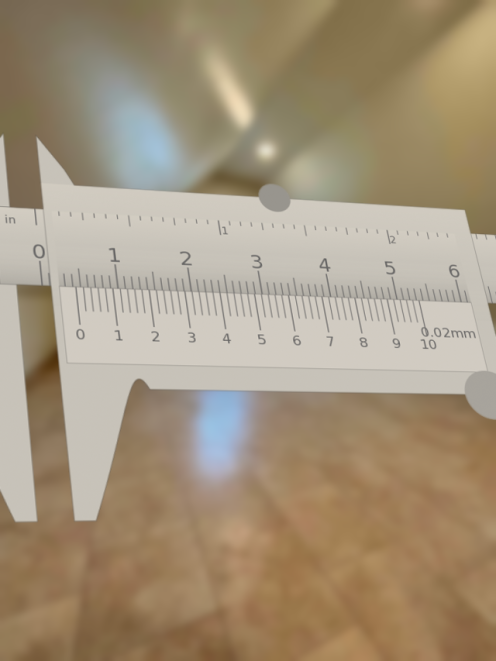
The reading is 4.4 mm
